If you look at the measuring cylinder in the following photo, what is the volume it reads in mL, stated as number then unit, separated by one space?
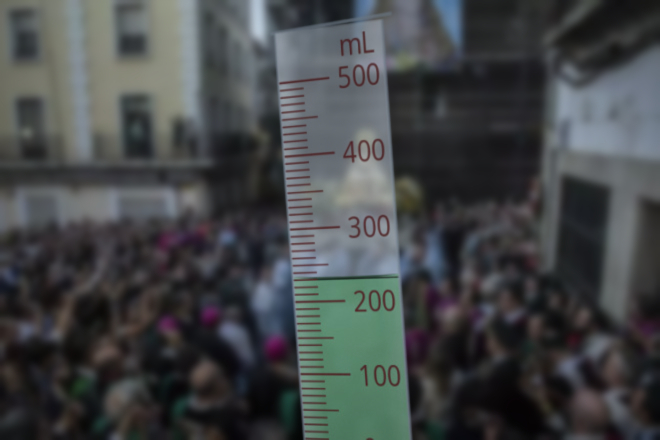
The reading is 230 mL
